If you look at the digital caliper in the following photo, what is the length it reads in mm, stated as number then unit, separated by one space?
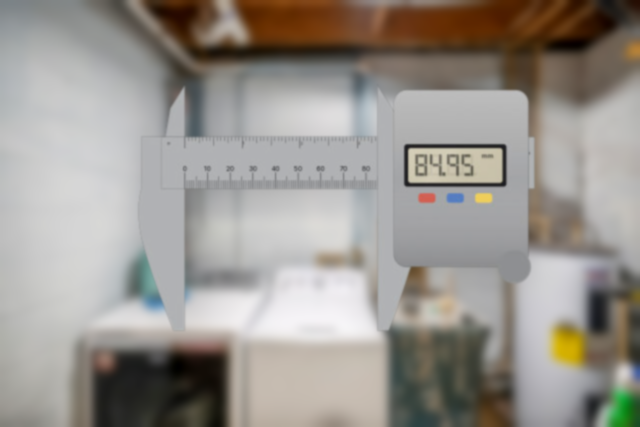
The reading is 84.95 mm
